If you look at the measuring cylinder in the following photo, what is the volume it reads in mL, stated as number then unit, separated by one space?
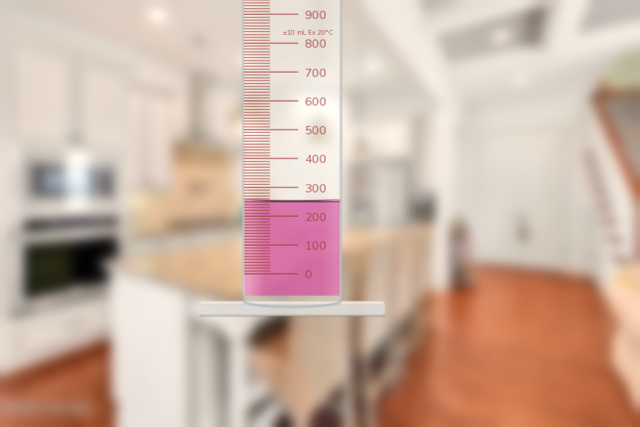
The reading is 250 mL
